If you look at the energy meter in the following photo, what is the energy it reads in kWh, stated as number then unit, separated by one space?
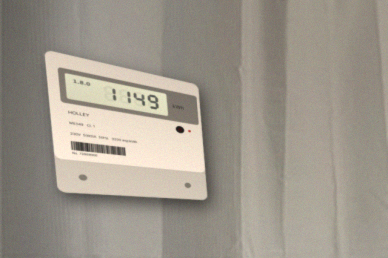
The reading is 1149 kWh
